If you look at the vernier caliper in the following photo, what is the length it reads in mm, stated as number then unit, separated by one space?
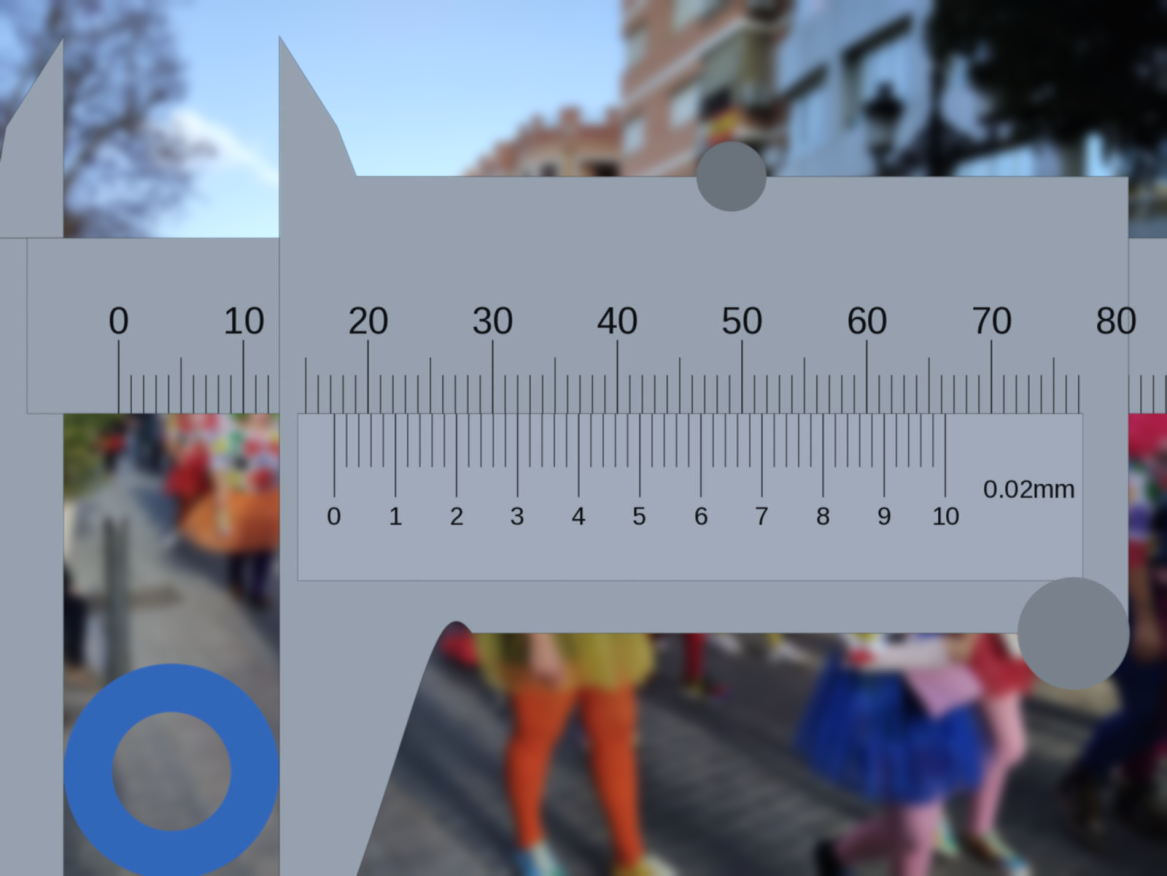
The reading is 17.3 mm
